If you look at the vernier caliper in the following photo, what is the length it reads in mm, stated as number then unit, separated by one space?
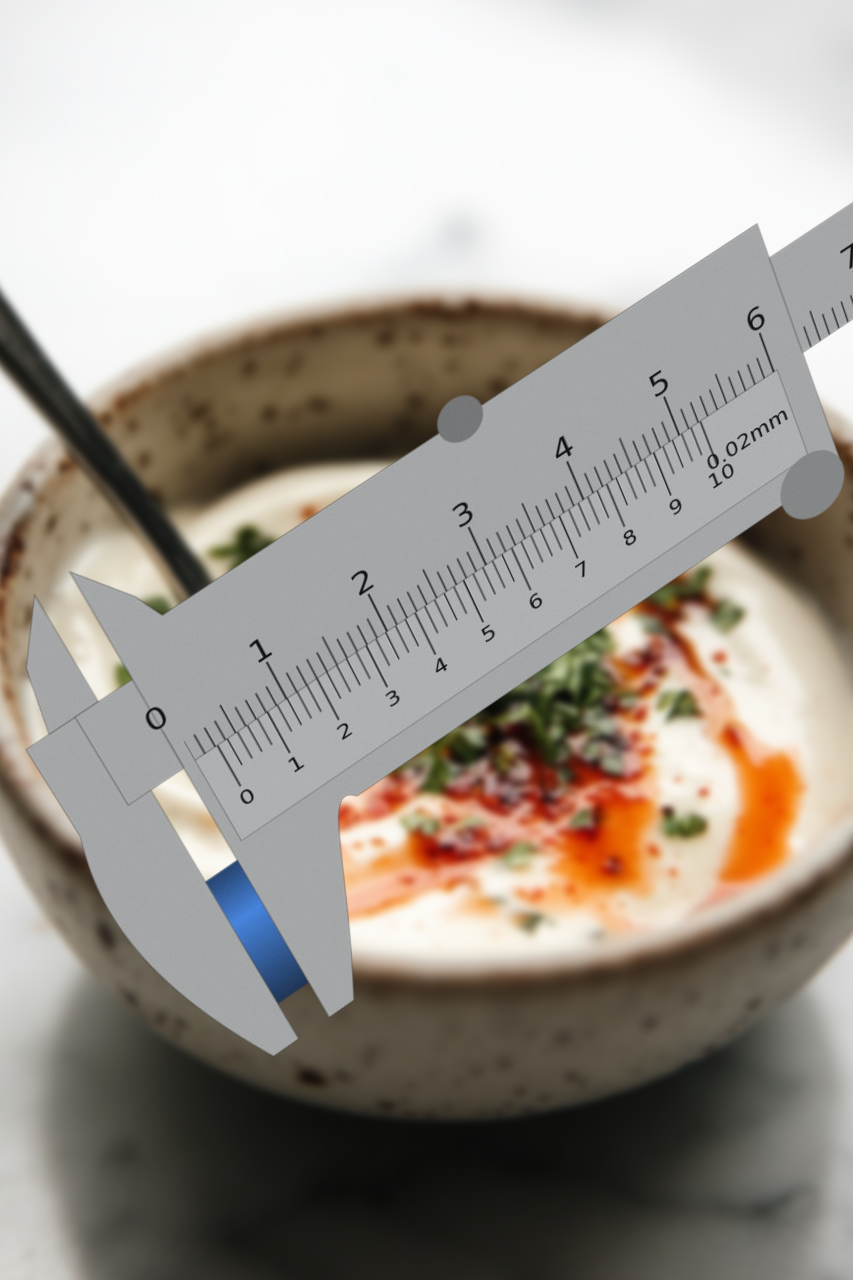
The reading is 3.2 mm
